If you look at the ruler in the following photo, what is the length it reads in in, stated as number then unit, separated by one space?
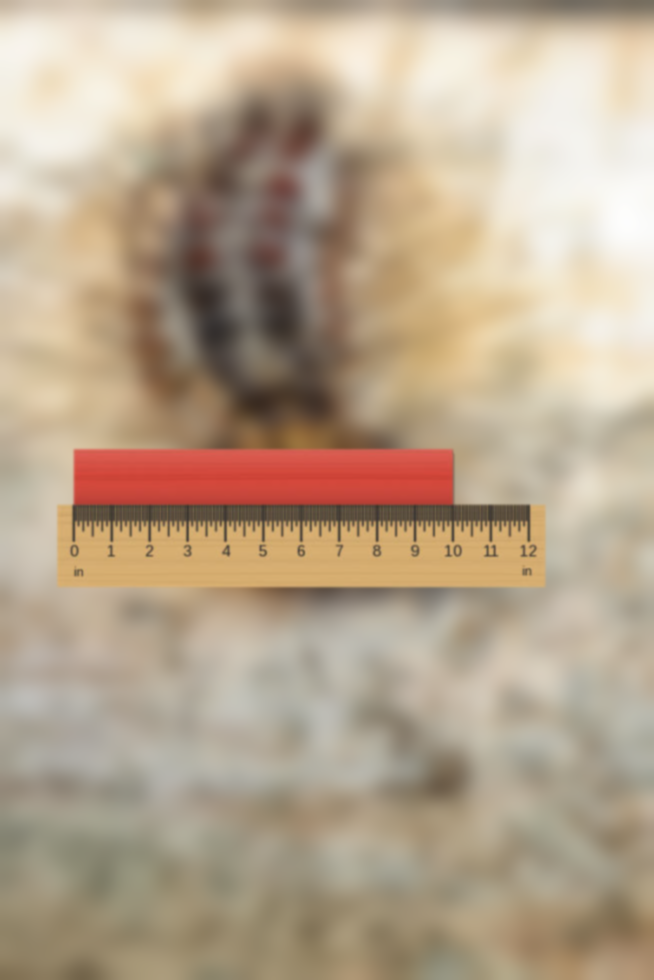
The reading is 10 in
